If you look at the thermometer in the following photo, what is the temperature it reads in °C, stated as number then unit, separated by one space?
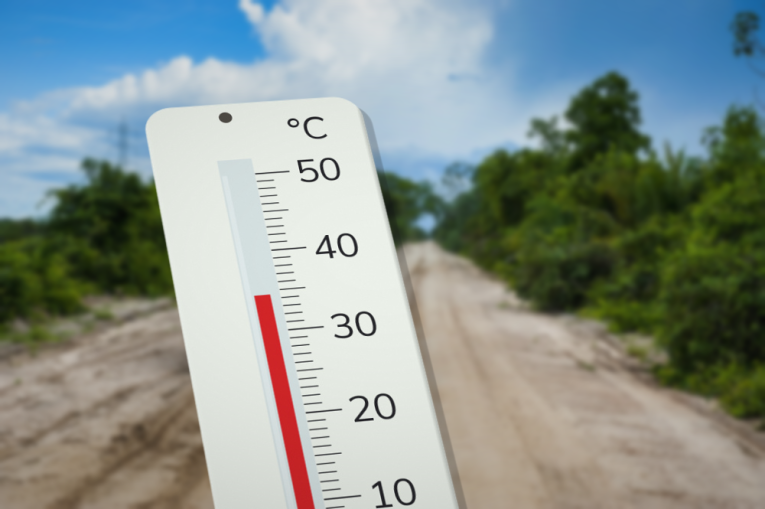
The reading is 34.5 °C
